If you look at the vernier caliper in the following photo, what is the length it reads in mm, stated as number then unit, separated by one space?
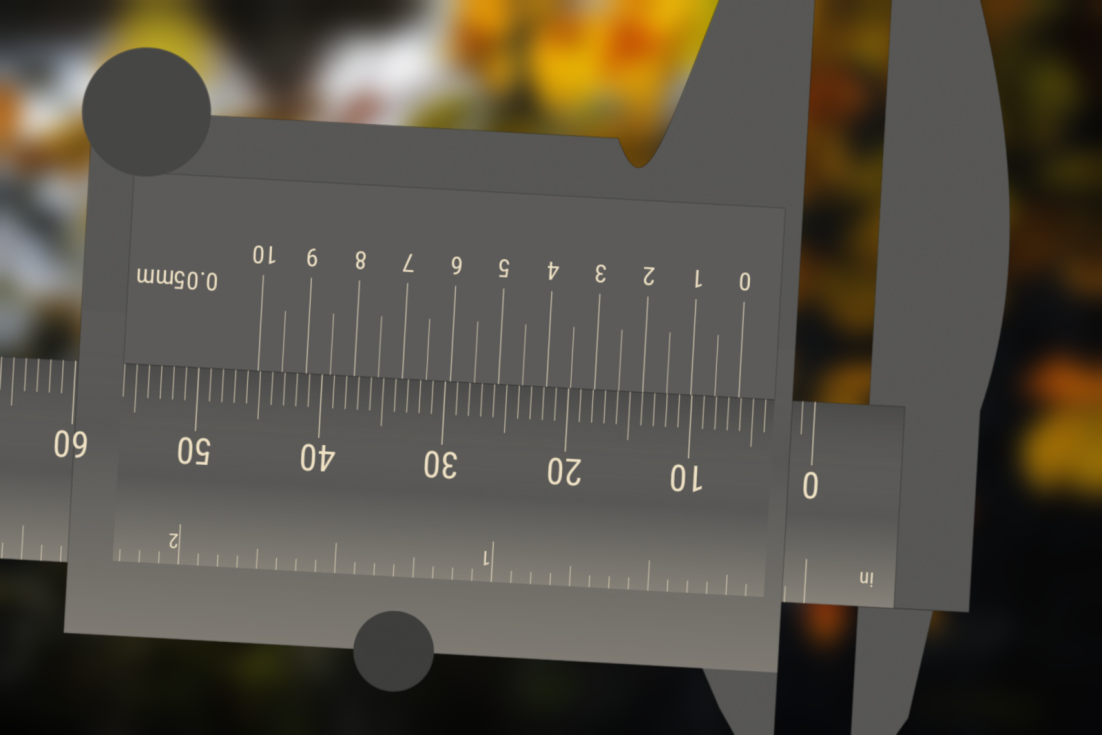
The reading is 6.2 mm
